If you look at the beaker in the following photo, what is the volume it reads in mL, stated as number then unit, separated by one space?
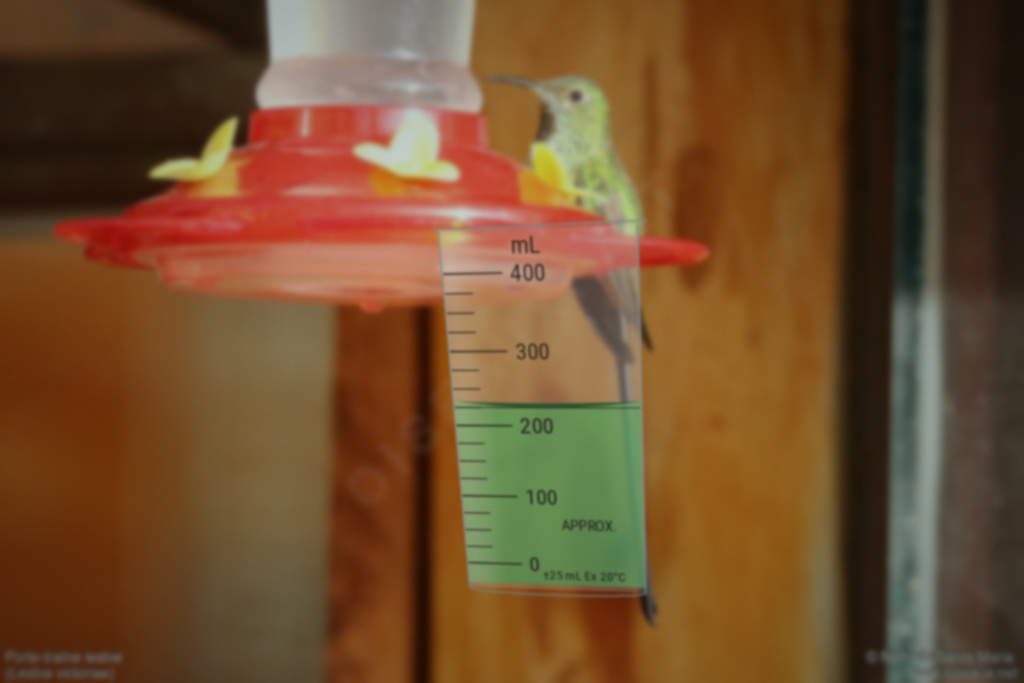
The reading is 225 mL
